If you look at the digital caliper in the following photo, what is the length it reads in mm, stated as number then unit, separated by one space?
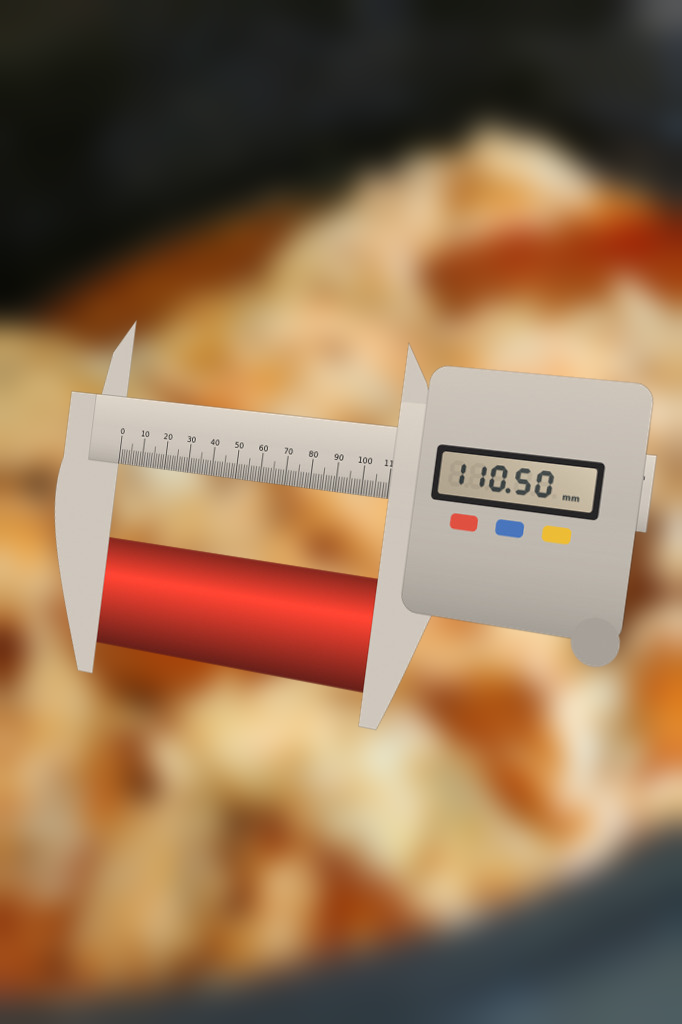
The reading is 110.50 mm
